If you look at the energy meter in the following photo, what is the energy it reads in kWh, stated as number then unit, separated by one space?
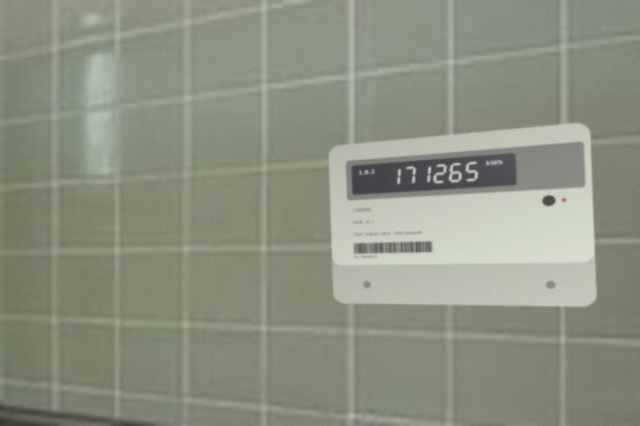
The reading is 171265 kWh
